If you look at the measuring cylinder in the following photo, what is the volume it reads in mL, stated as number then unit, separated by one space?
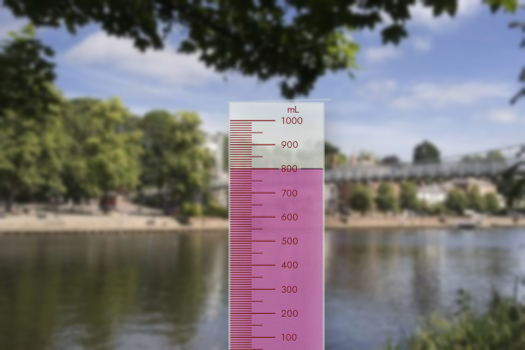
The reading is 800 mL
